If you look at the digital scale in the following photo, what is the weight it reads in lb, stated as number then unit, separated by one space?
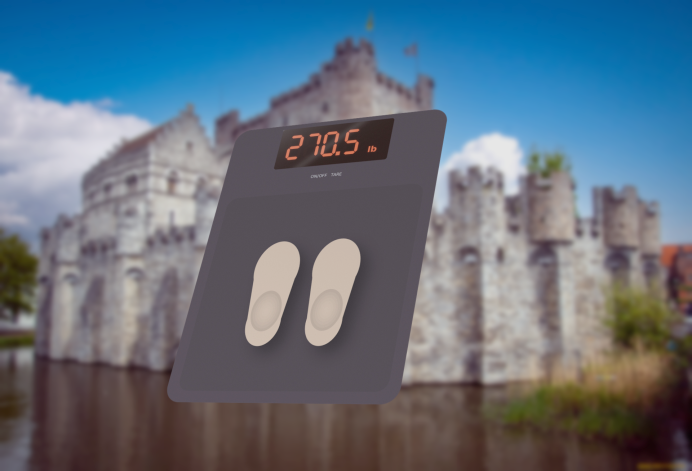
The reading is 270.5 lb
